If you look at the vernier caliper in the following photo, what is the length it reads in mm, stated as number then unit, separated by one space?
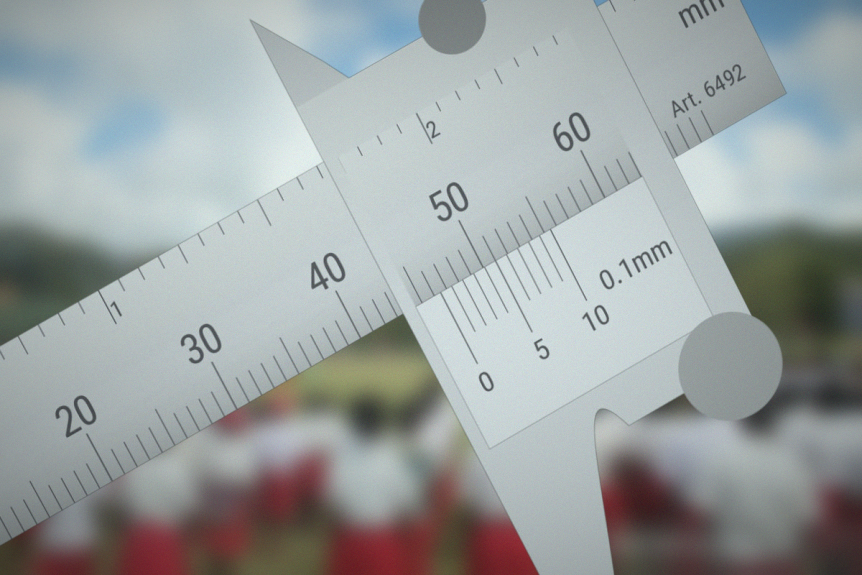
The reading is 46.5 mm
